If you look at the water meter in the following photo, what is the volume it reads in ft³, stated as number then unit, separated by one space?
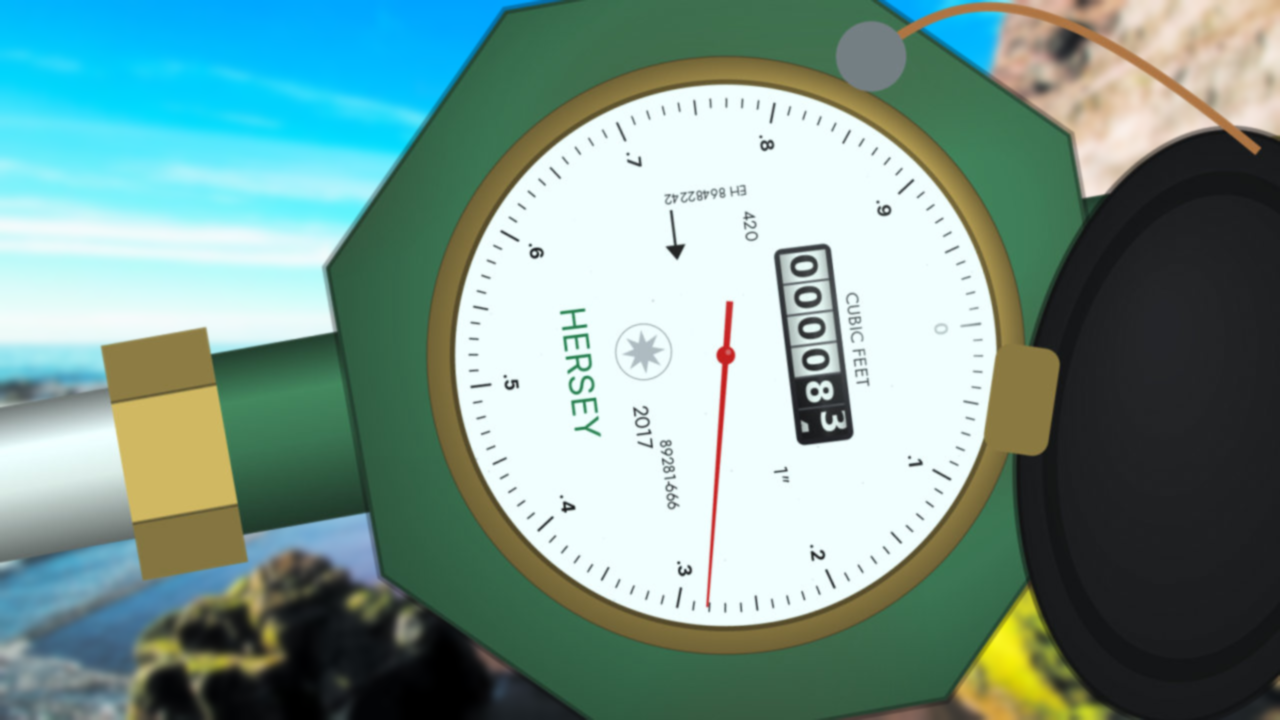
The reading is 83.28 ft³
